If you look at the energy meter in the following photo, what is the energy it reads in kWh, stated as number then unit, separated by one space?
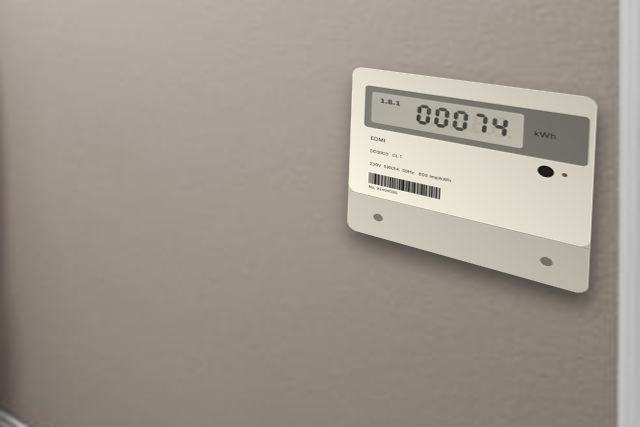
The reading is 74 kWh
